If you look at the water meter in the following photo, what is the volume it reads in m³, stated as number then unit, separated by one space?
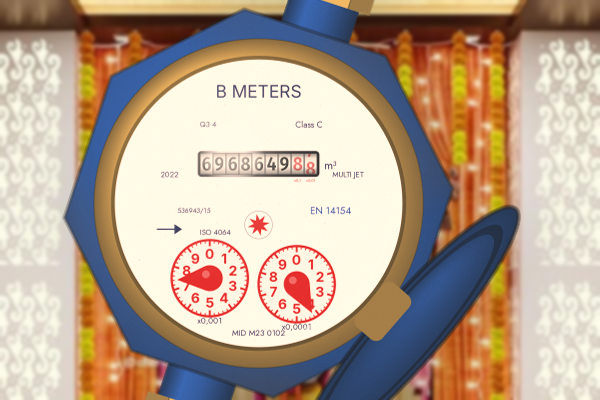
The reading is 6968649.8774 m³
